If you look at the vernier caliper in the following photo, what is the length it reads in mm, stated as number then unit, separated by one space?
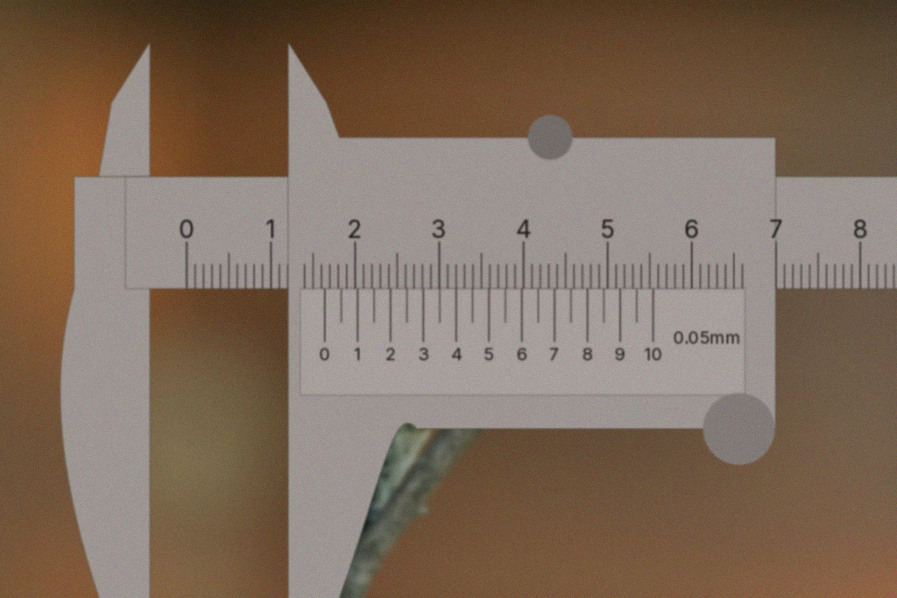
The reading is 16.4 mm
